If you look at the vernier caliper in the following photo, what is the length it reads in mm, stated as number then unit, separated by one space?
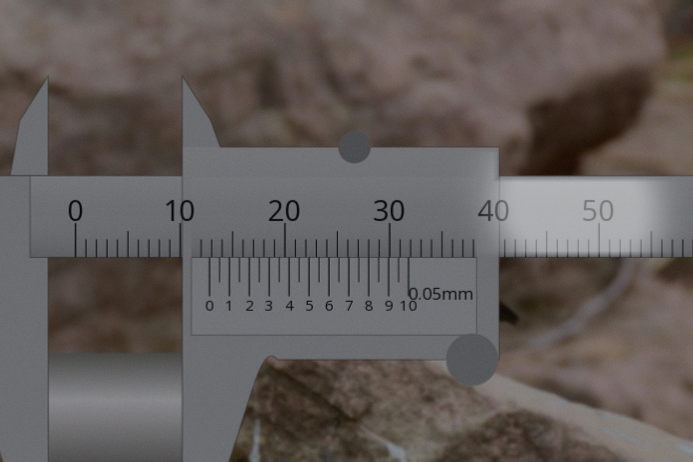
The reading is 12.8 mm
